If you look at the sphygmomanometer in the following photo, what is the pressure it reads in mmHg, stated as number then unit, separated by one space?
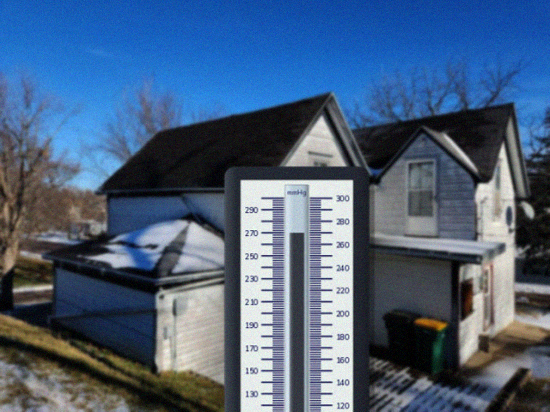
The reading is 270 mmHg
